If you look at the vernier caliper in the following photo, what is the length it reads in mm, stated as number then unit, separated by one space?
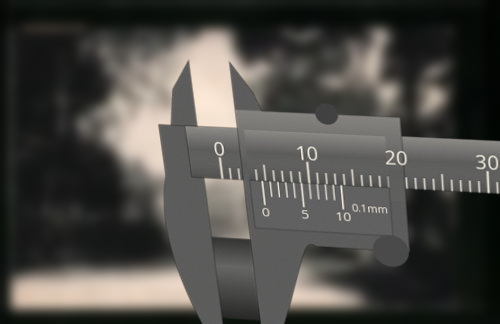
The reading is 4.6 mm
